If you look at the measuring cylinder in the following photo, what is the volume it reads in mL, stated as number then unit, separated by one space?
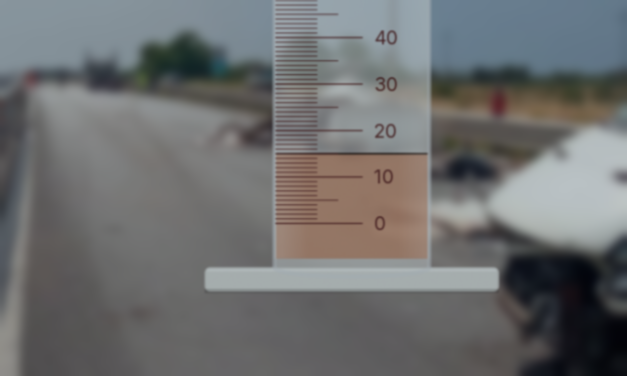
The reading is 15 mL
